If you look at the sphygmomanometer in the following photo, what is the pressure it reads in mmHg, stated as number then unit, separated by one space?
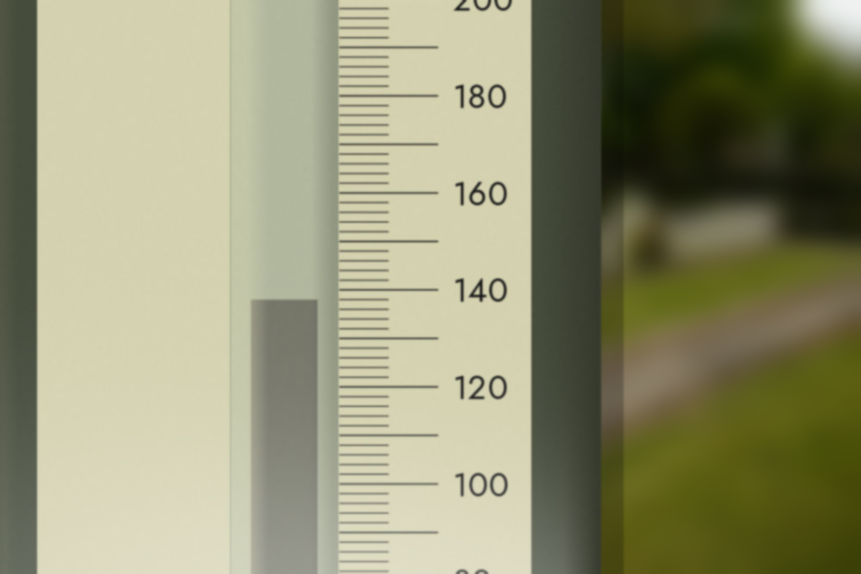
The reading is 138 mmHg
